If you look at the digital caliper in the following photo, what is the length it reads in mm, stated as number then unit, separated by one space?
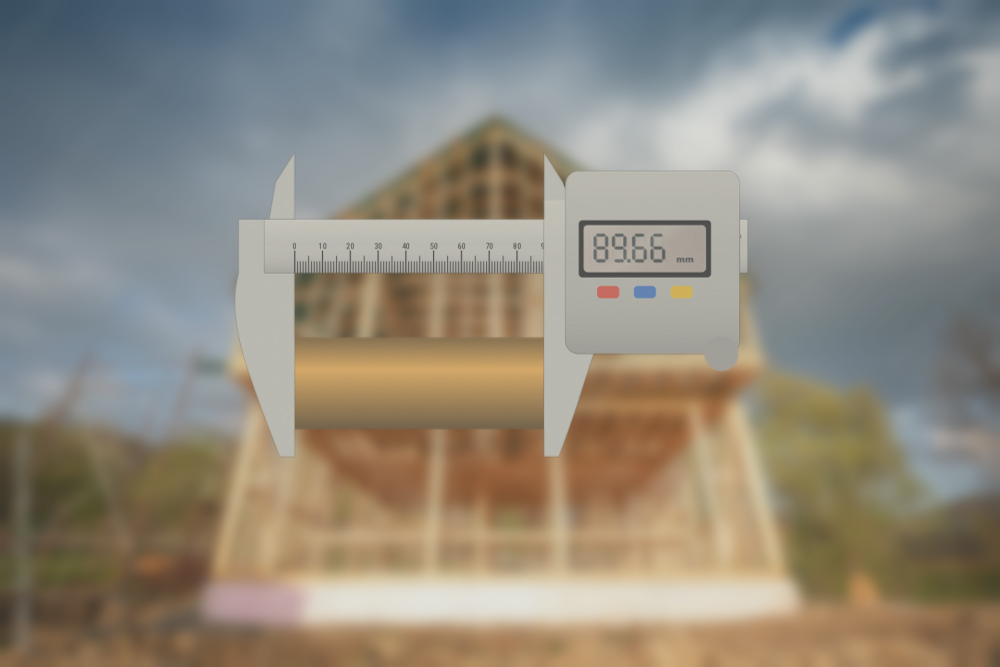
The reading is 89.66 mm
